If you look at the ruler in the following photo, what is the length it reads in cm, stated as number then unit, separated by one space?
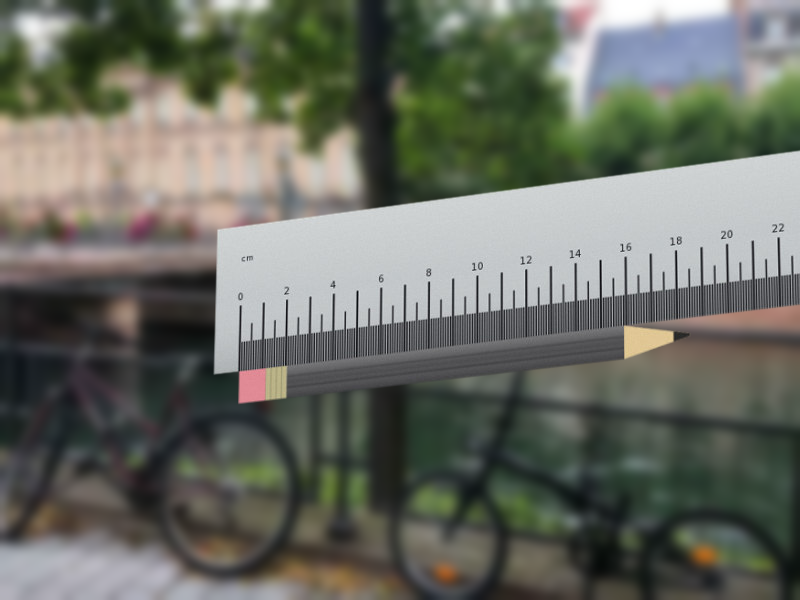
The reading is 18.5 cm
